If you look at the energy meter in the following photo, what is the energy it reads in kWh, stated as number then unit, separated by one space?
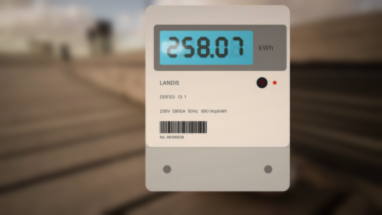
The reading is 258.07 kWh
